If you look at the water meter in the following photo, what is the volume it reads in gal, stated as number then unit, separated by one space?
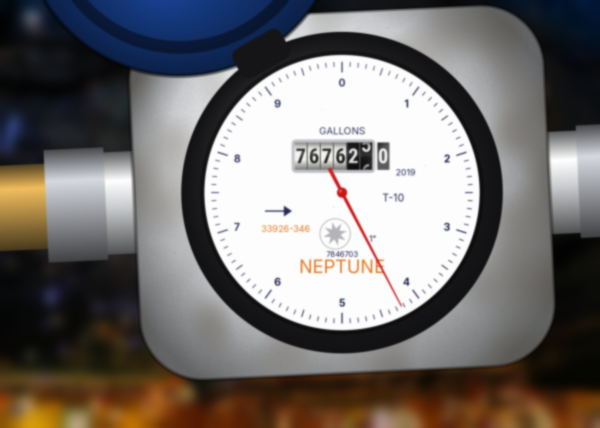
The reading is 7676254.2 gal
